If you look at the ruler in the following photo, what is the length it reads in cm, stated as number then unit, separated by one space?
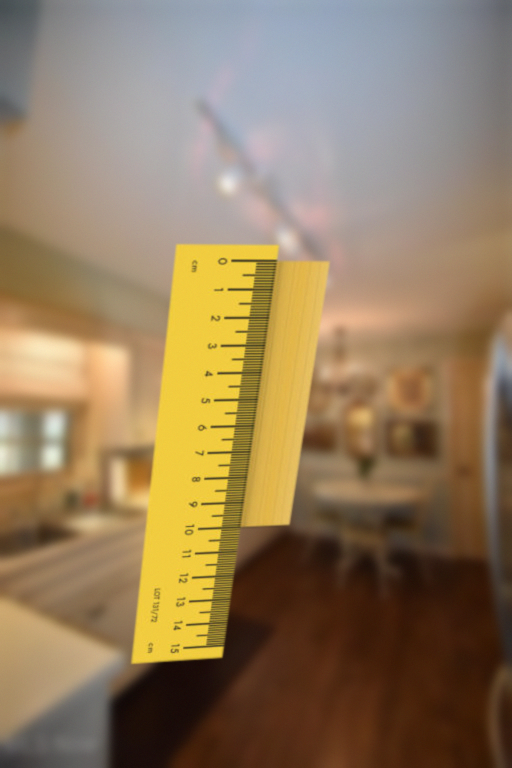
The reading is 10 cm
